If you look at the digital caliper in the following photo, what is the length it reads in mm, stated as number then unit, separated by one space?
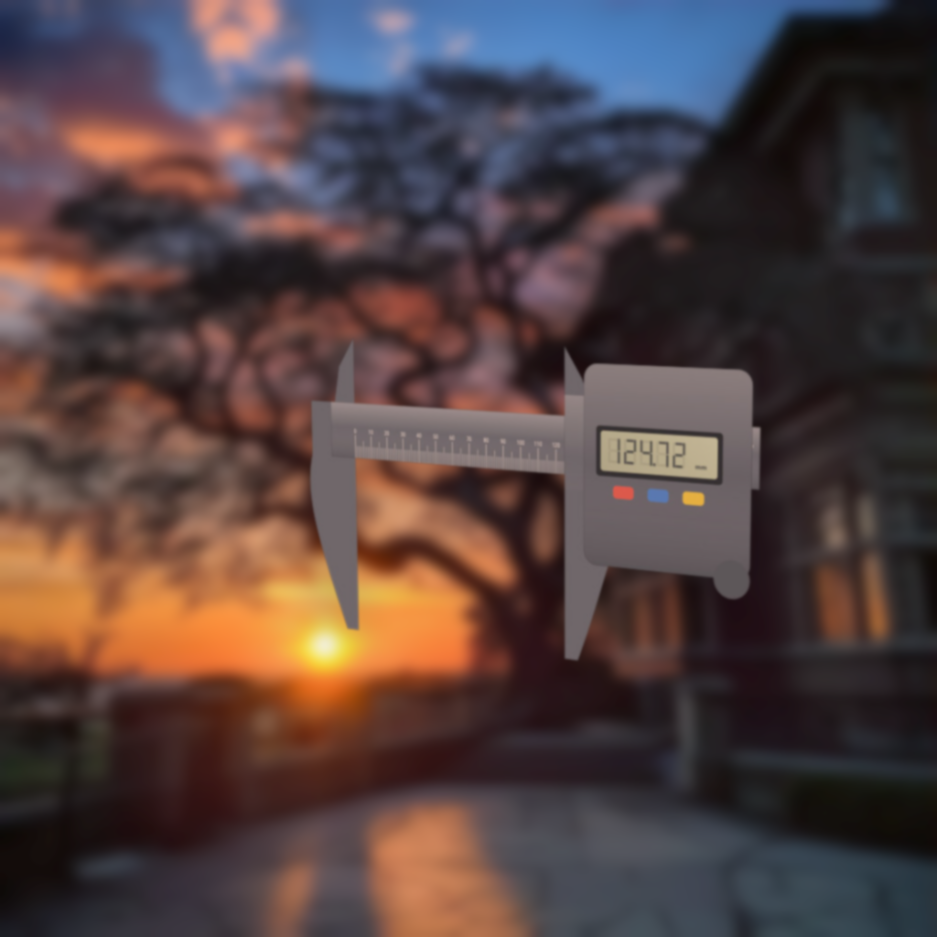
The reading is 124.72 mm
